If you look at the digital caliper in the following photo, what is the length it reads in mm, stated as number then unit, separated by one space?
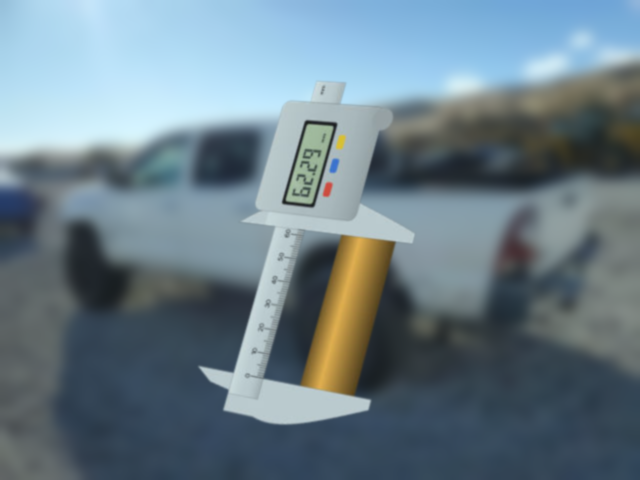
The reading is 62.29 mm
